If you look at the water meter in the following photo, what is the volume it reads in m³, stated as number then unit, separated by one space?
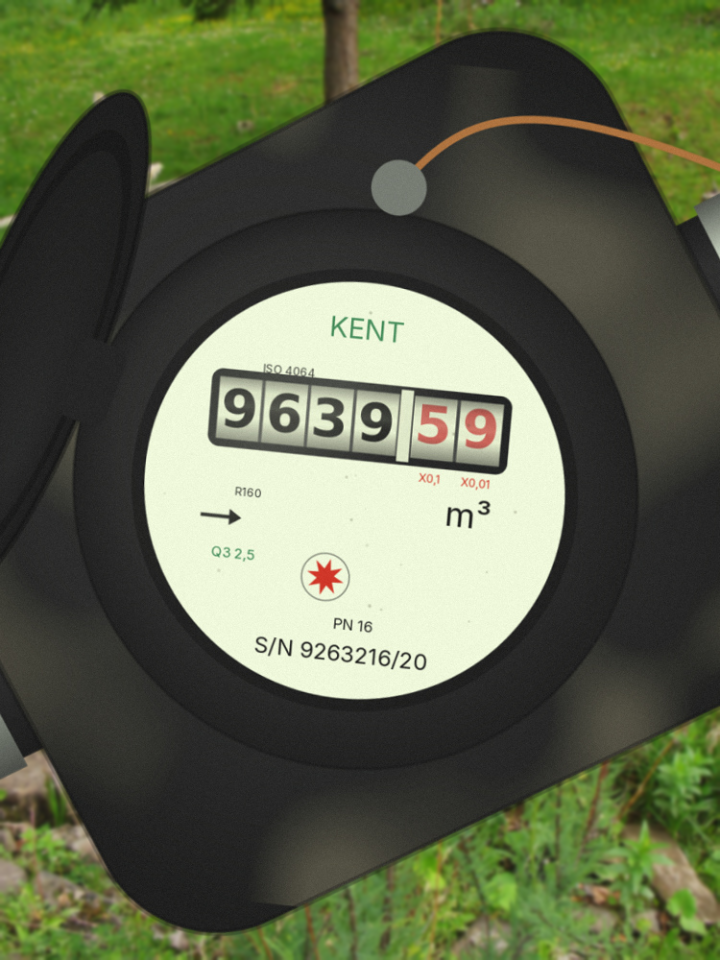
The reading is 9639.59 m³
